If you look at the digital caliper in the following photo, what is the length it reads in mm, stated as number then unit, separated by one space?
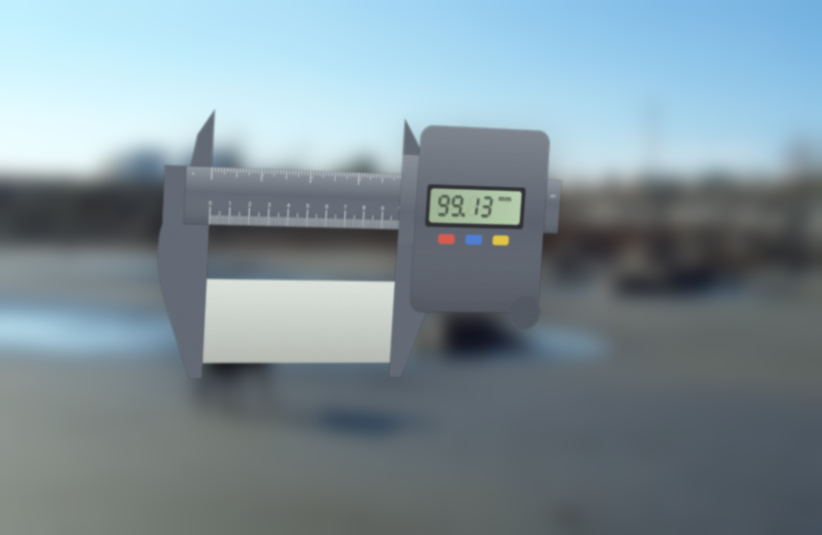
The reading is 99.13 mm
